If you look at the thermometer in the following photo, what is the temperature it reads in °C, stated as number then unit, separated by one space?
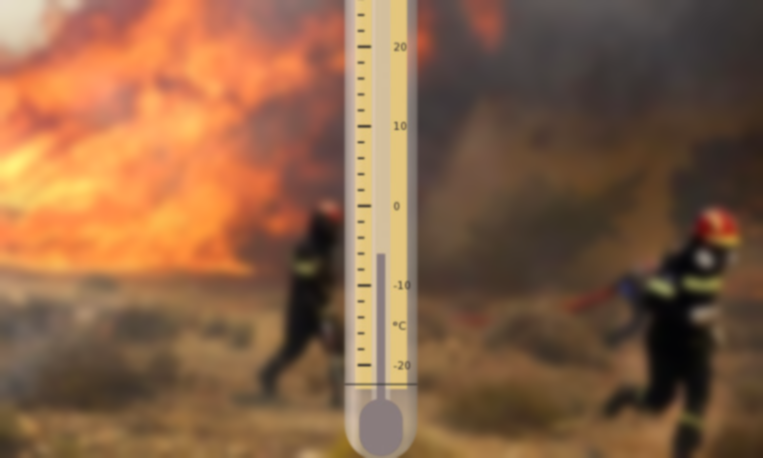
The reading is -6 °C
